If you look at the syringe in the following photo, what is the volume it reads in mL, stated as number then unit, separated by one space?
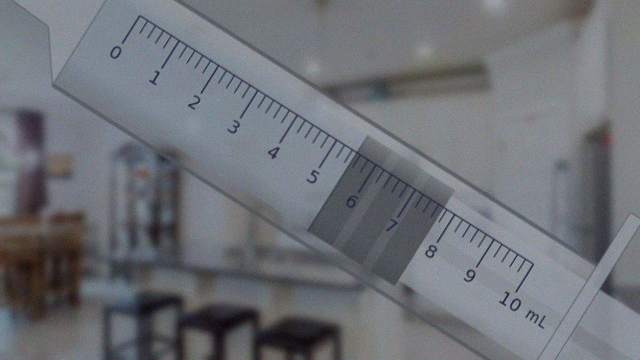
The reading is 5.5 mL
